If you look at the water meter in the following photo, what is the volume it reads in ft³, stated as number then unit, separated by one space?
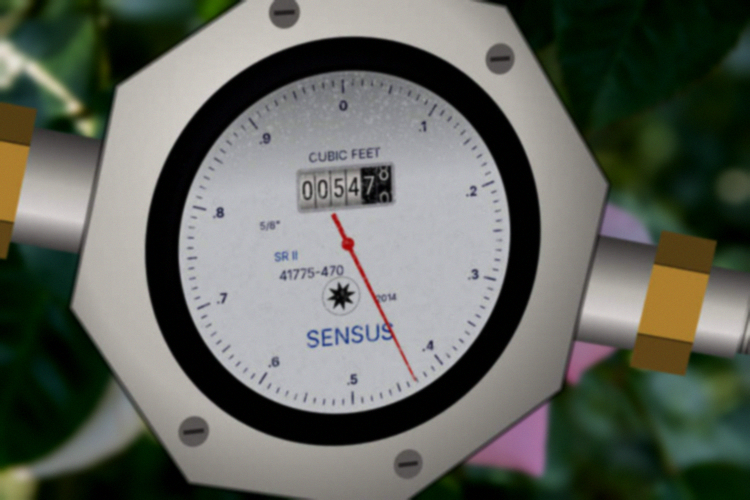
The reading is 5478.43 ft³
